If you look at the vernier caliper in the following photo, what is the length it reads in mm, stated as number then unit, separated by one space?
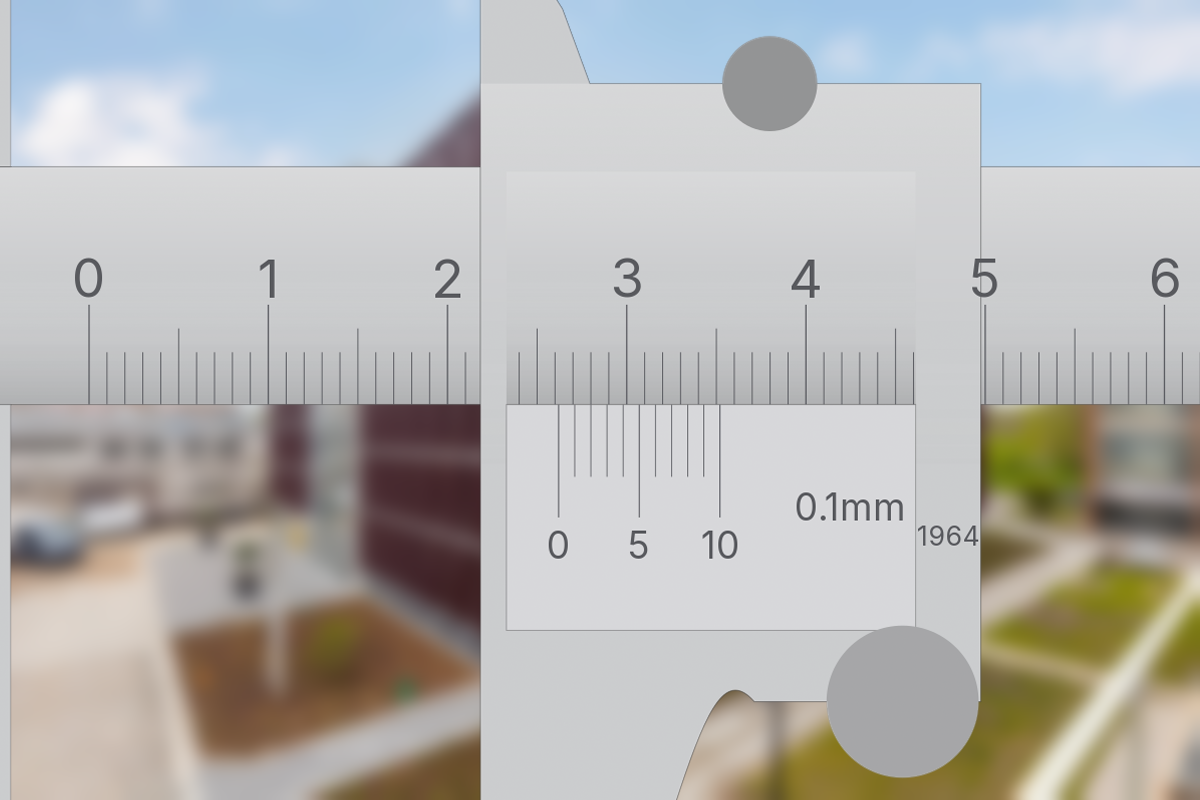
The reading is 26.2 mm
